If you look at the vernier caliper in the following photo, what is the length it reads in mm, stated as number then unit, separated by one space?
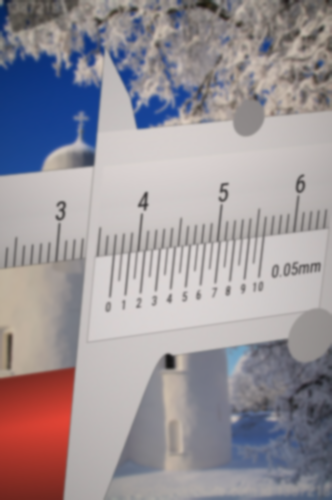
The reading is 37.0 mm
